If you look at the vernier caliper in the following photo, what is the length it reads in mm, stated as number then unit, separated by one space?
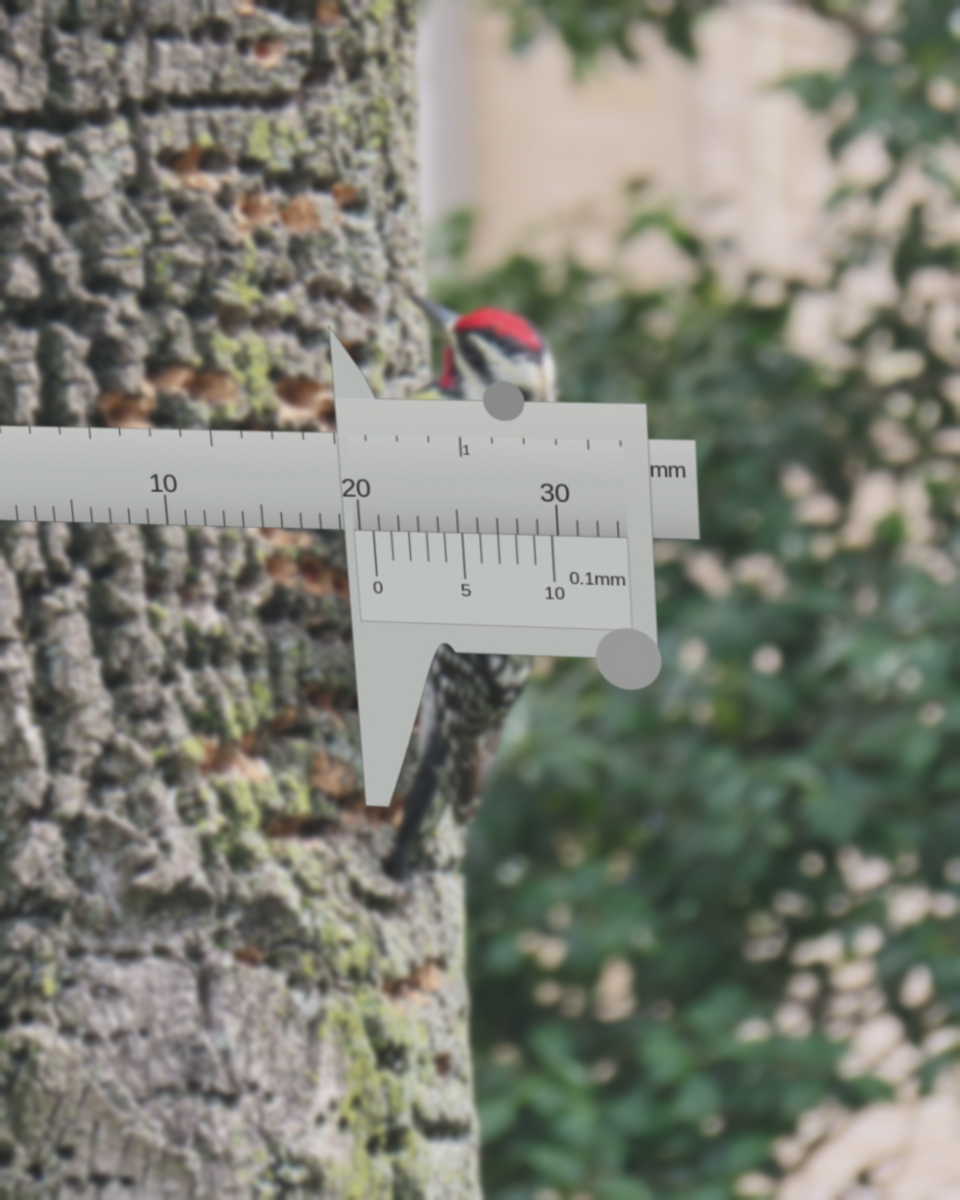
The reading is 20.7 mm
